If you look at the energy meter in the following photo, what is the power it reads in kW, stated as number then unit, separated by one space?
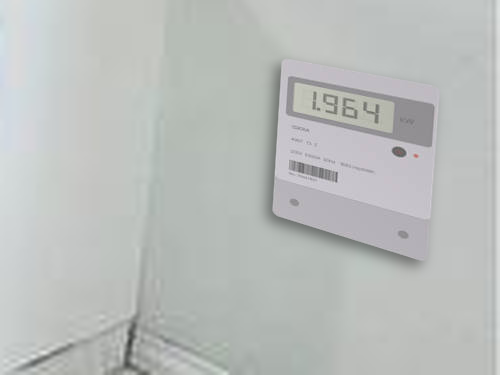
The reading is 1.964 kW
